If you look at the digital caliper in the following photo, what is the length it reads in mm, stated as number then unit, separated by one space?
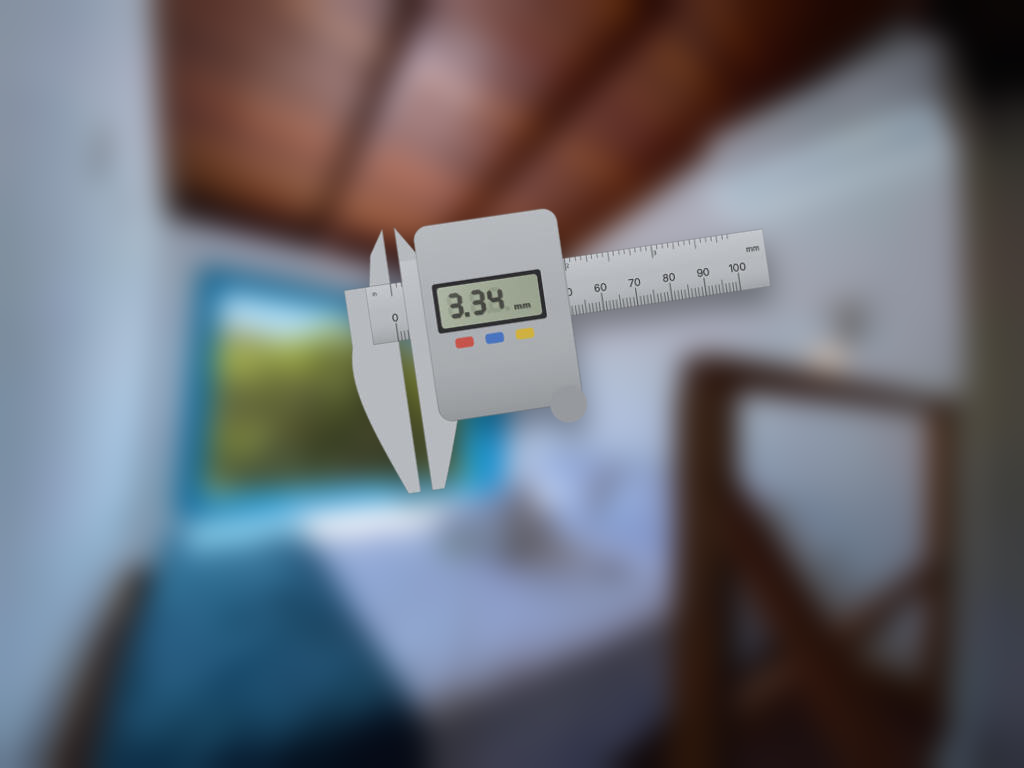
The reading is 3.34 mm
